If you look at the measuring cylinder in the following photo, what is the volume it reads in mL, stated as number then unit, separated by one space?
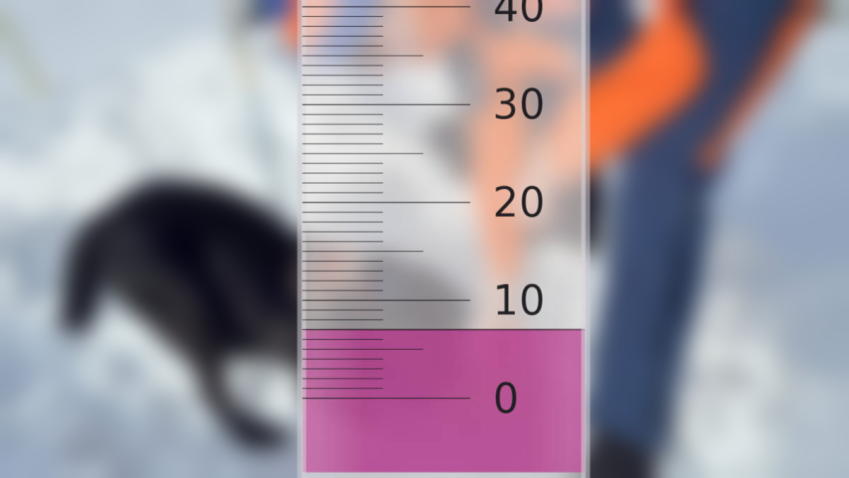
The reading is 7 mL
